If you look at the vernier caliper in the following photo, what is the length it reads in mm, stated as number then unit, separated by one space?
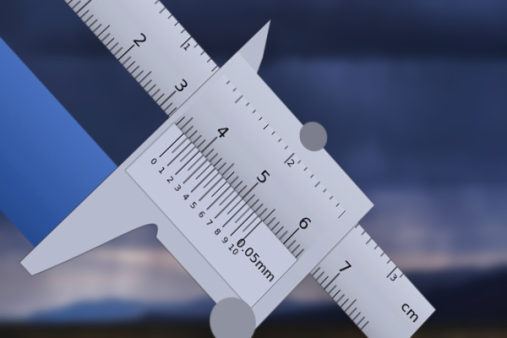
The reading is 35.8 mm
